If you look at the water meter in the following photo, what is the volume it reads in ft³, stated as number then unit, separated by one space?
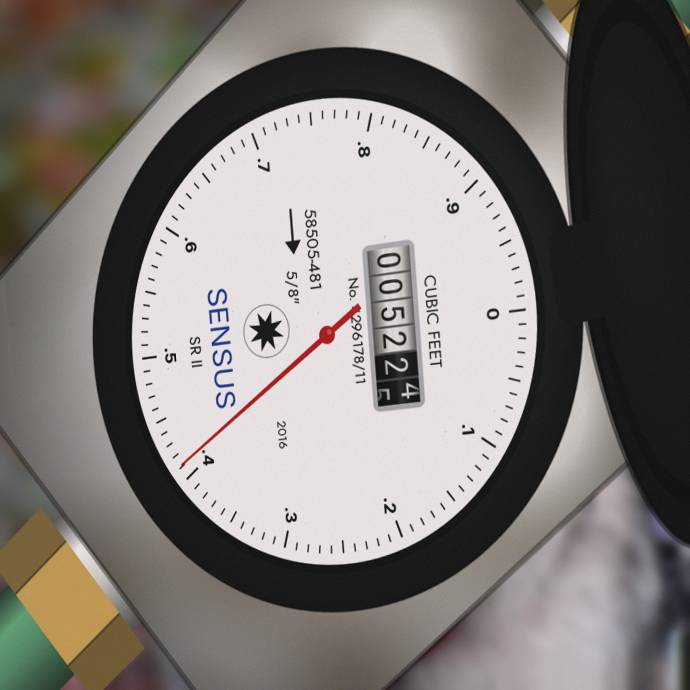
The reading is 5224.41 ft³
